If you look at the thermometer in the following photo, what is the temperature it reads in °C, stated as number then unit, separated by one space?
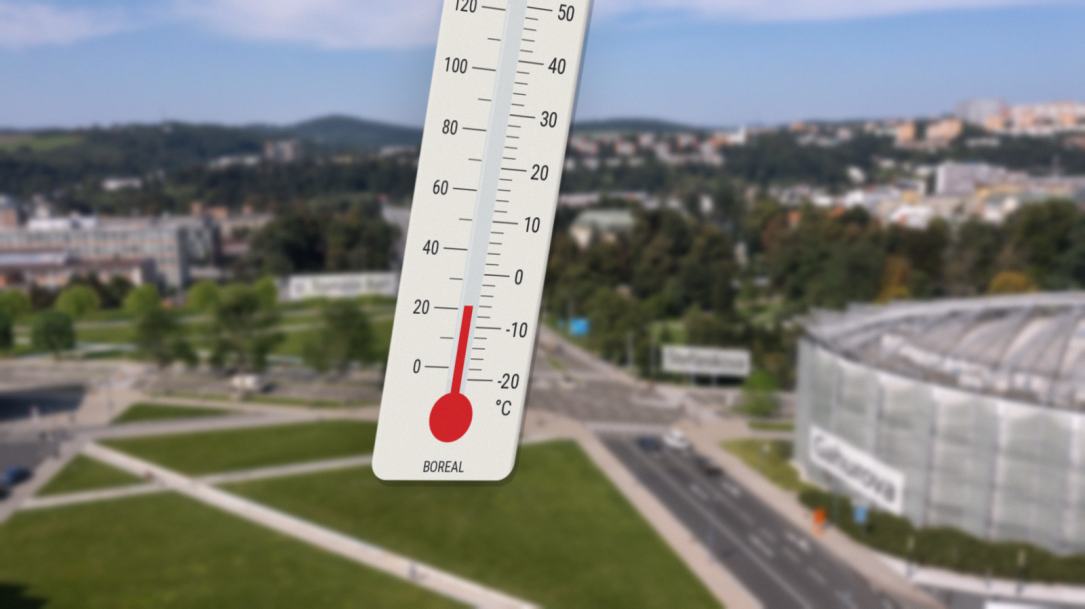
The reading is -6 °C
